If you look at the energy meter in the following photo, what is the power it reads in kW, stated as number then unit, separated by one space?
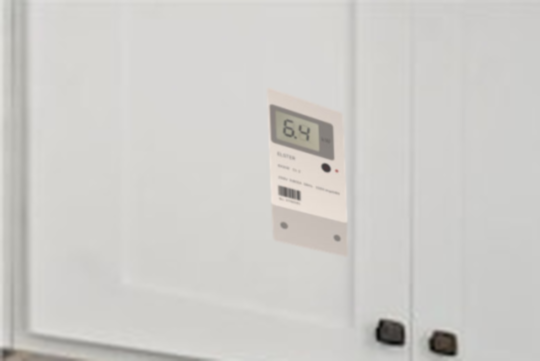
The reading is 6.4 kW
